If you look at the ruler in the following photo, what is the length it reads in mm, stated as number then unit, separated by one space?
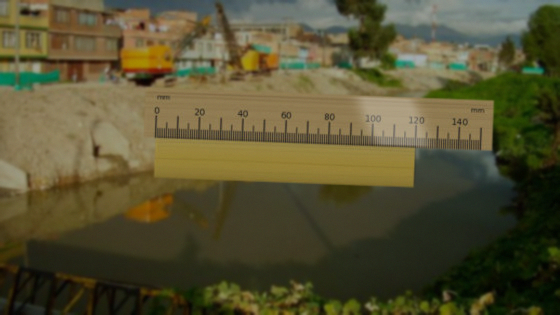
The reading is 120 mm
